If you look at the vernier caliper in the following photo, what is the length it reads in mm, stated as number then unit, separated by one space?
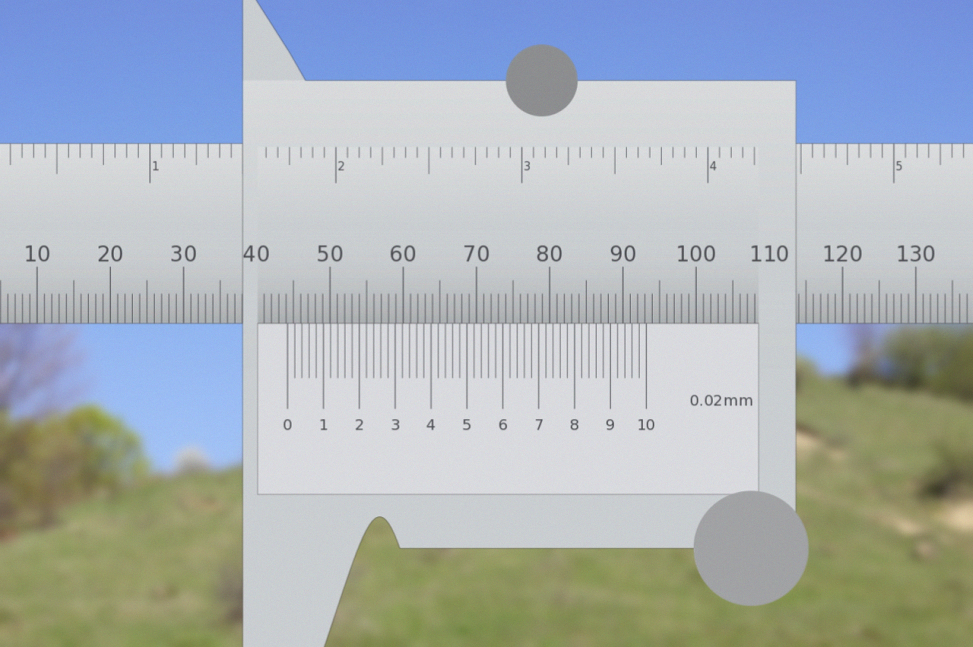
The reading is 44.2 mm
